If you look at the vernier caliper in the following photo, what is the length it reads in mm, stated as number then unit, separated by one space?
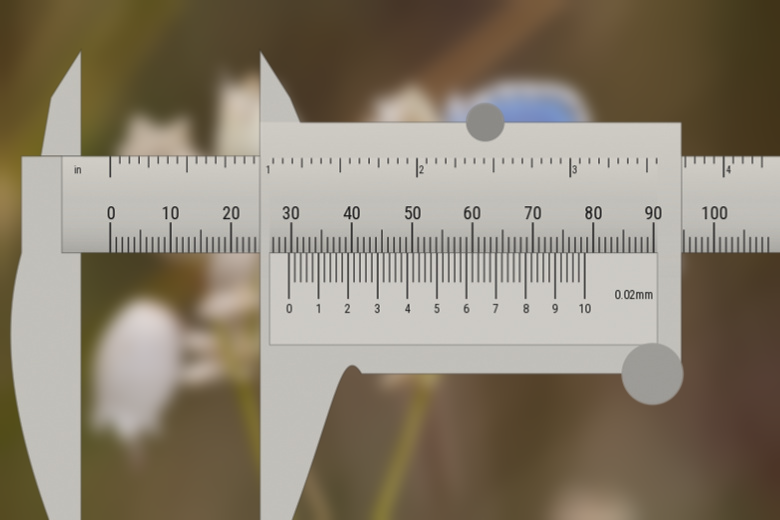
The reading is 29.6 mm
